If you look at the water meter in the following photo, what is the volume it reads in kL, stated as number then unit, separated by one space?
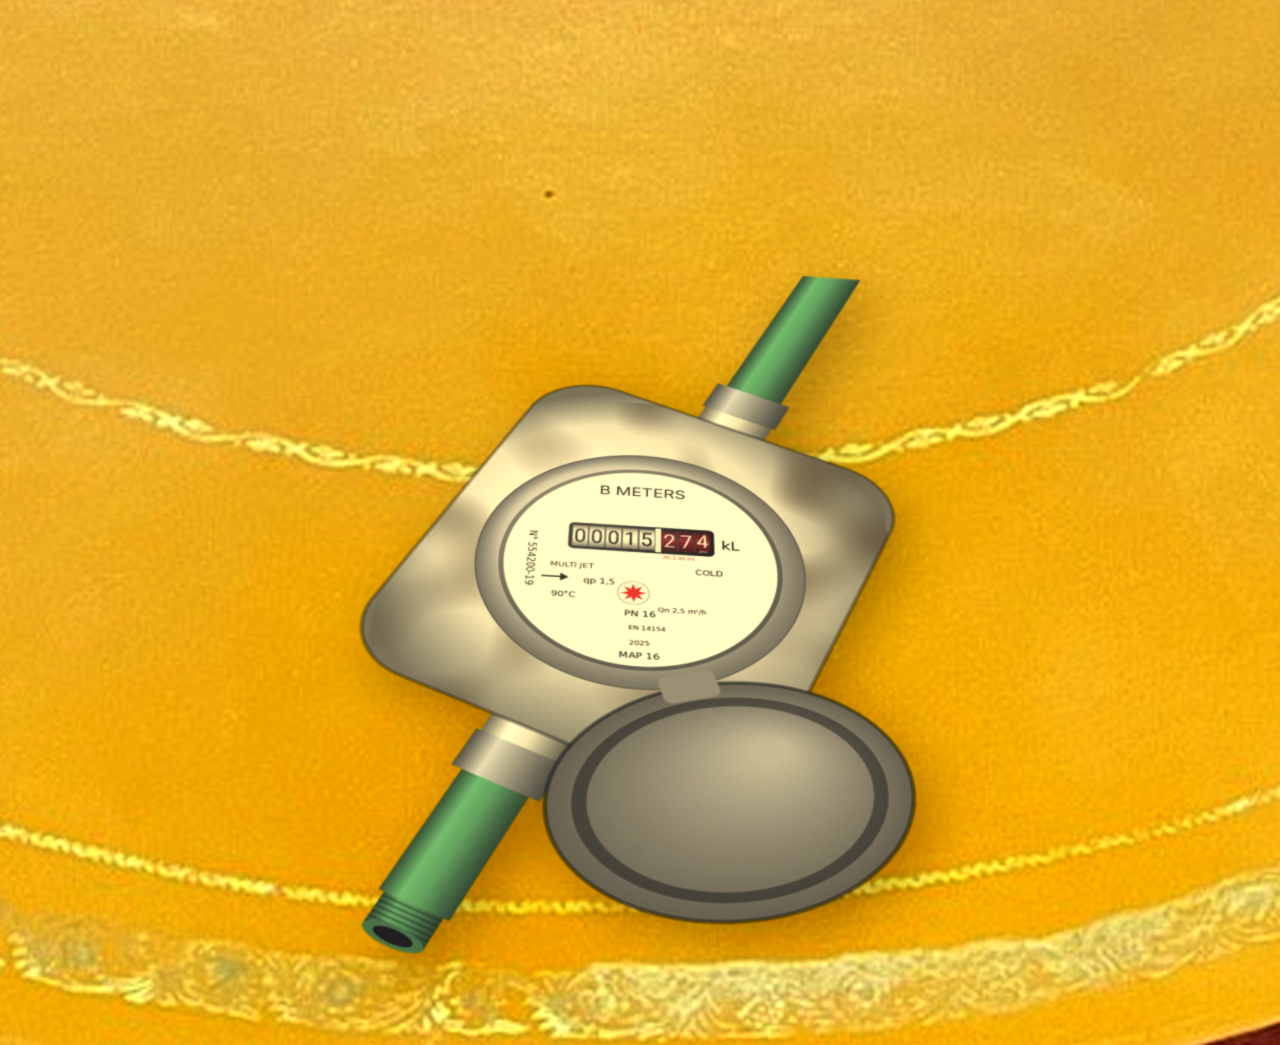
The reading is 15.274 kL
